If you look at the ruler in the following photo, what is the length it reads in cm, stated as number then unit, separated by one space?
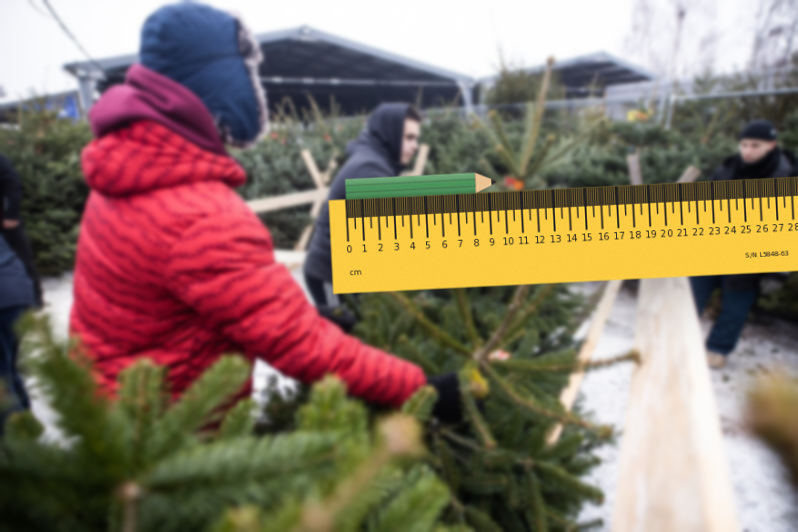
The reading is 9.5 cm
